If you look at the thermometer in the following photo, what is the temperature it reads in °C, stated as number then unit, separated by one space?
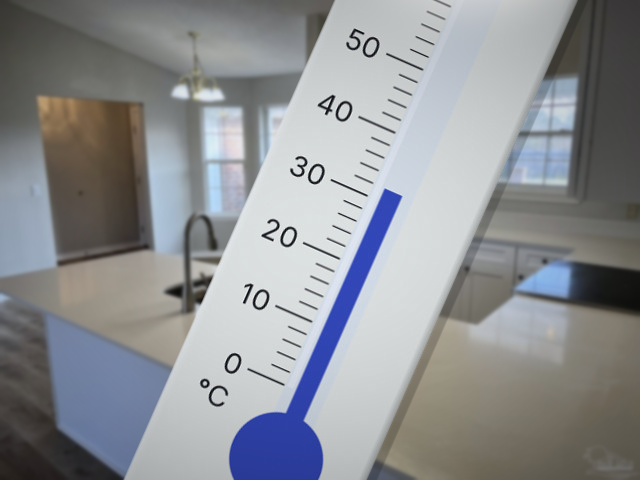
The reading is 32 °C
